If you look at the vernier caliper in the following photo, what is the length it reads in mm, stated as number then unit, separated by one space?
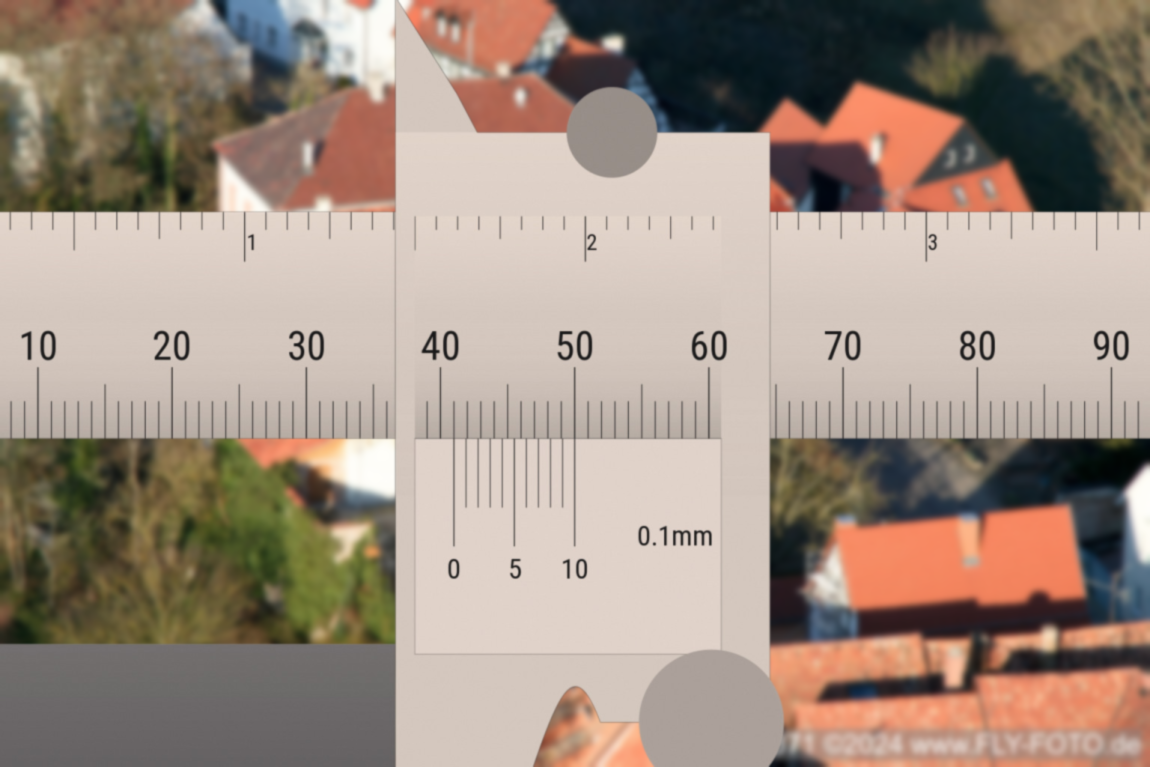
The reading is 41.0 mm
